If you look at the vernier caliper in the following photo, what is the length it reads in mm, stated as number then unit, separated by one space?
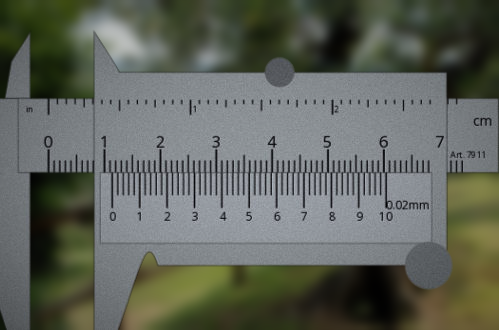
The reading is 11.4 mm
